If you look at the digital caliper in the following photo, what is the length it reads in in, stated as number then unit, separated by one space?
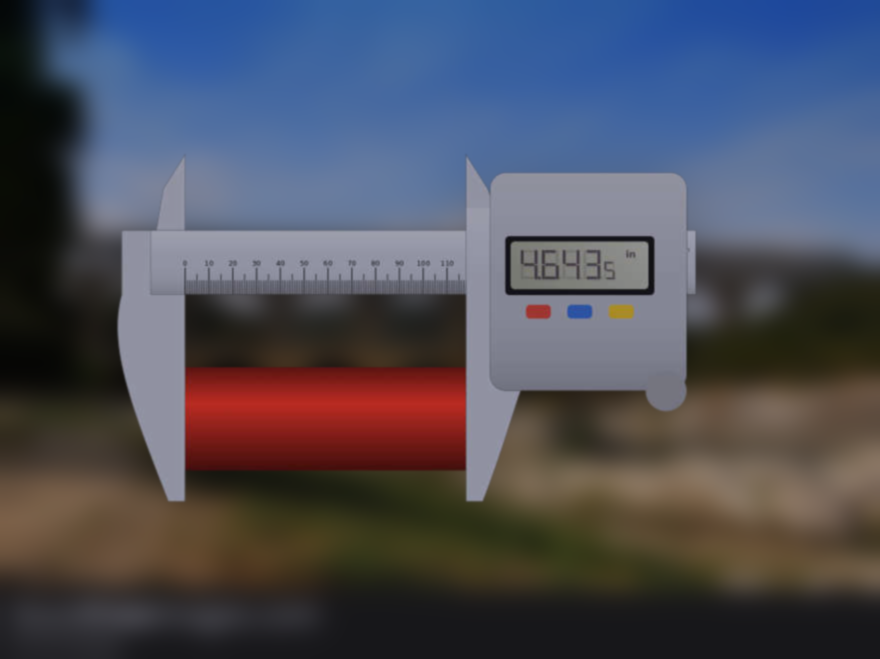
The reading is 4.6435 in
